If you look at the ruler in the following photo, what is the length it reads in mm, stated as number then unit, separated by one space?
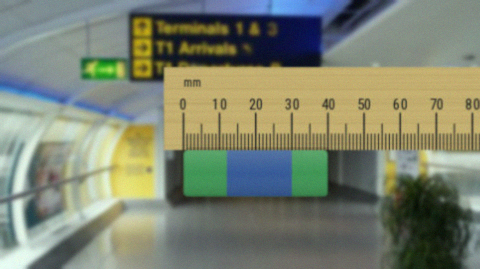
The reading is 40 mm
